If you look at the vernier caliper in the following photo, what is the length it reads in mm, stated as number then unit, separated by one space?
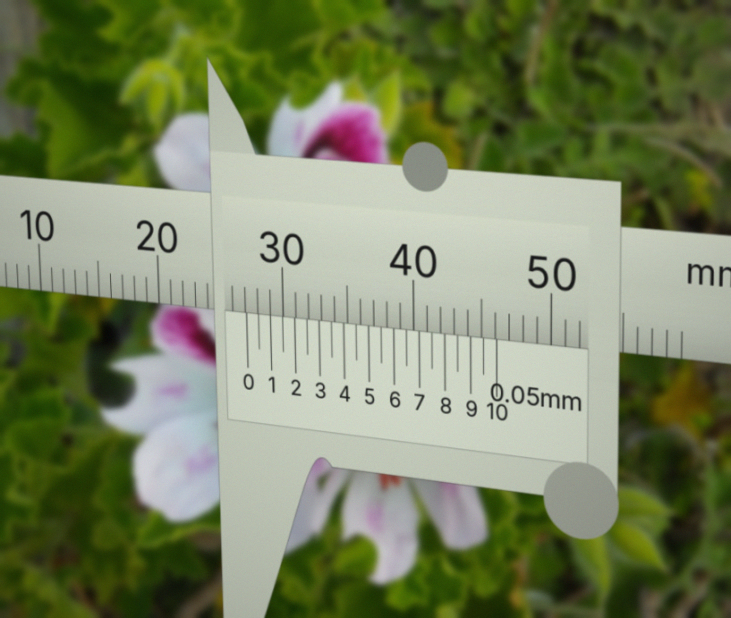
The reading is 27.1 mm
